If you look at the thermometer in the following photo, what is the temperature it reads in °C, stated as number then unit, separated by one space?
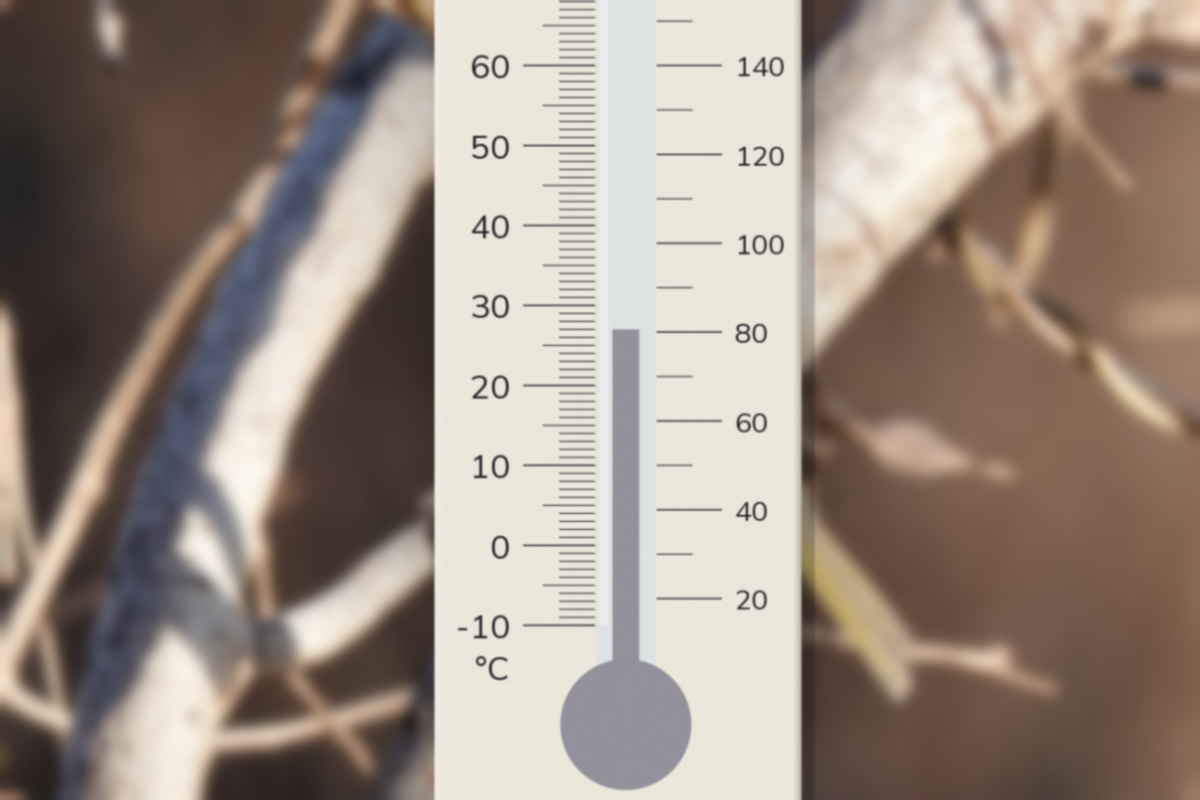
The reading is 27 °C
